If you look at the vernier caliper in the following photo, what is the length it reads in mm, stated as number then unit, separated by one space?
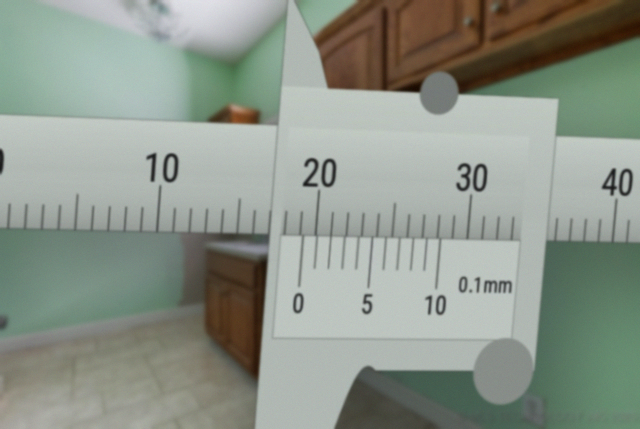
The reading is 19.2 mm
